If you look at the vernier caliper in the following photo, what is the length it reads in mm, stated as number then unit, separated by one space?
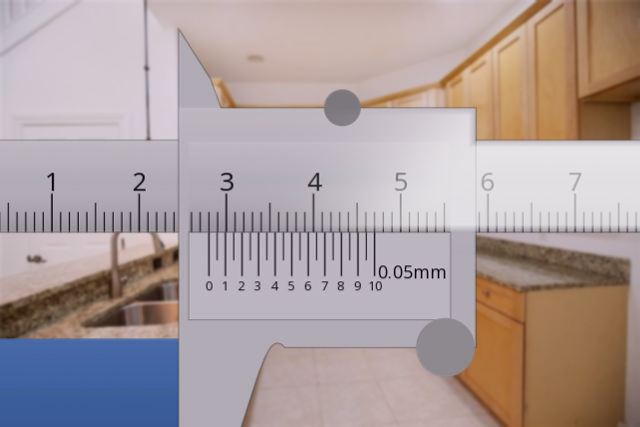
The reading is 28.0 mm
